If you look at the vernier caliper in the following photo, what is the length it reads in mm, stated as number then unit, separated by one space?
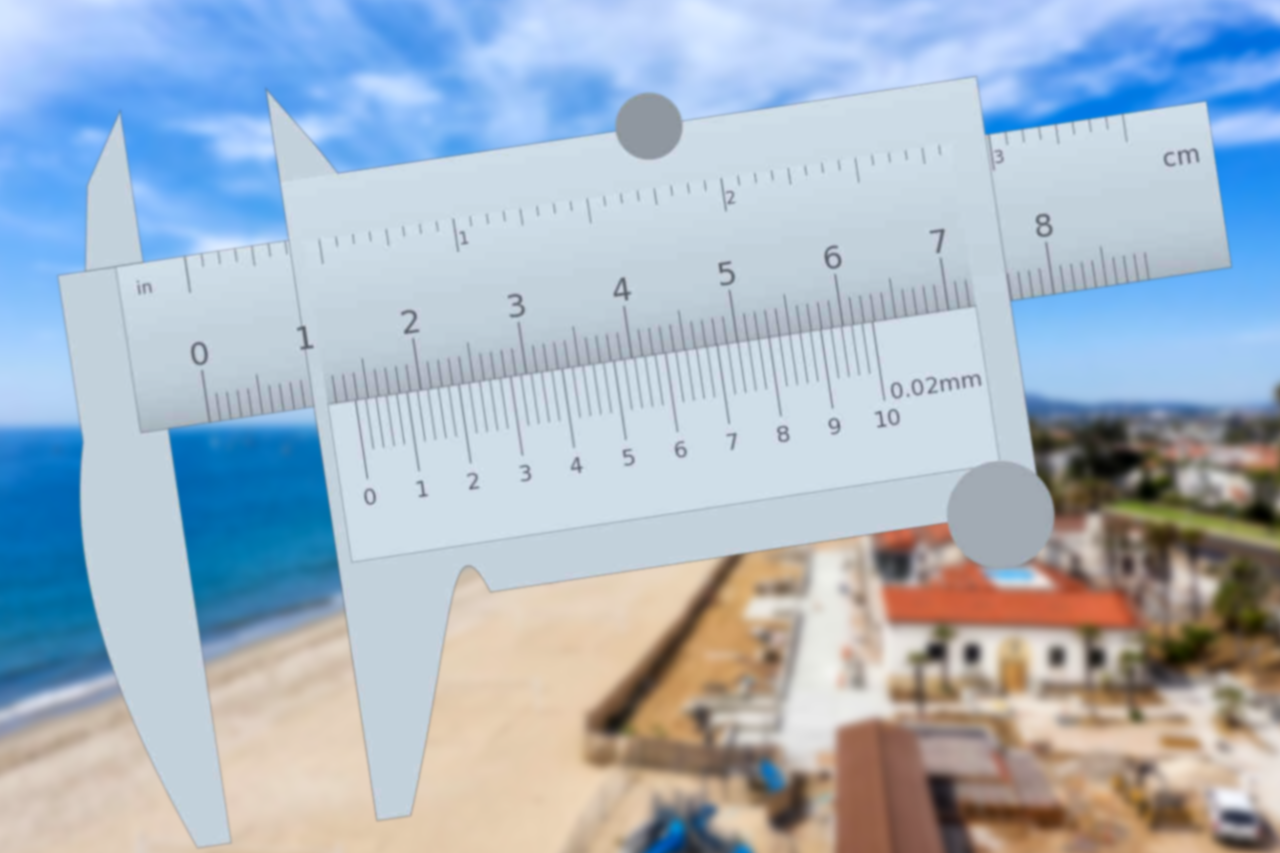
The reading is 13.8 mm
